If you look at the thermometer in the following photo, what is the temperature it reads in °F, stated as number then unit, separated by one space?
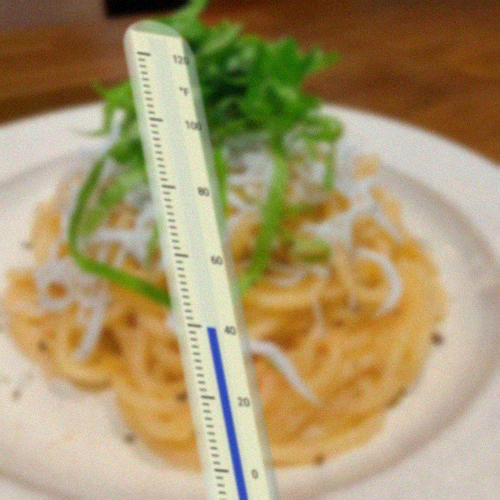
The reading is 40 °F
